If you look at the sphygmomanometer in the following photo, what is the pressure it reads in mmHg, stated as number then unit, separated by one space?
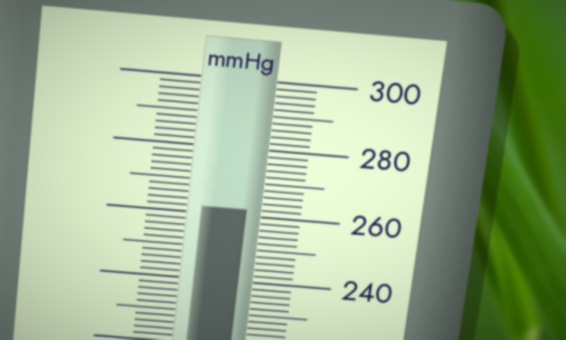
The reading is 262 mmHg
